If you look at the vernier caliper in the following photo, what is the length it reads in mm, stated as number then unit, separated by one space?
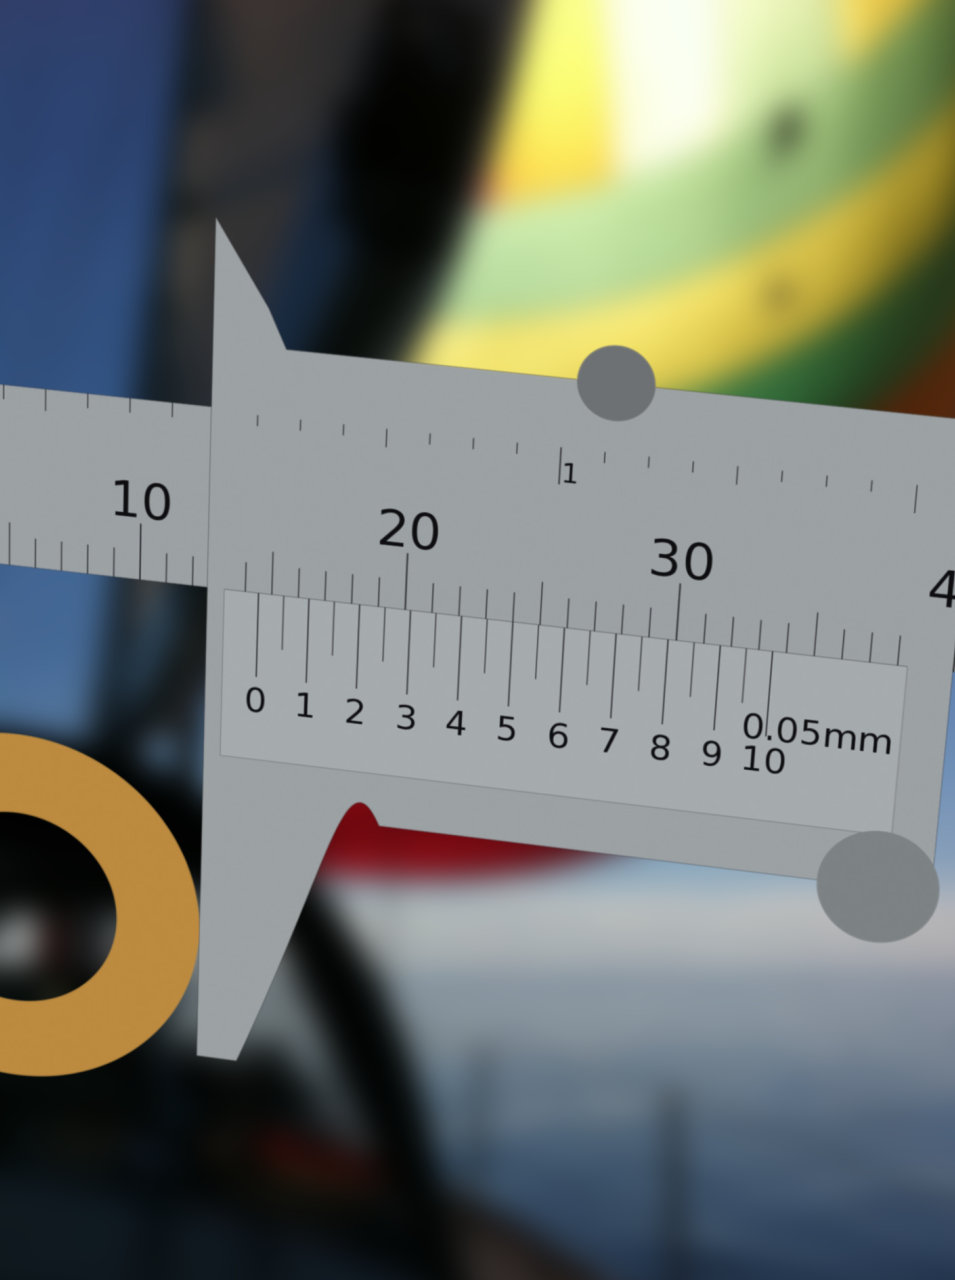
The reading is 14.50 mm
